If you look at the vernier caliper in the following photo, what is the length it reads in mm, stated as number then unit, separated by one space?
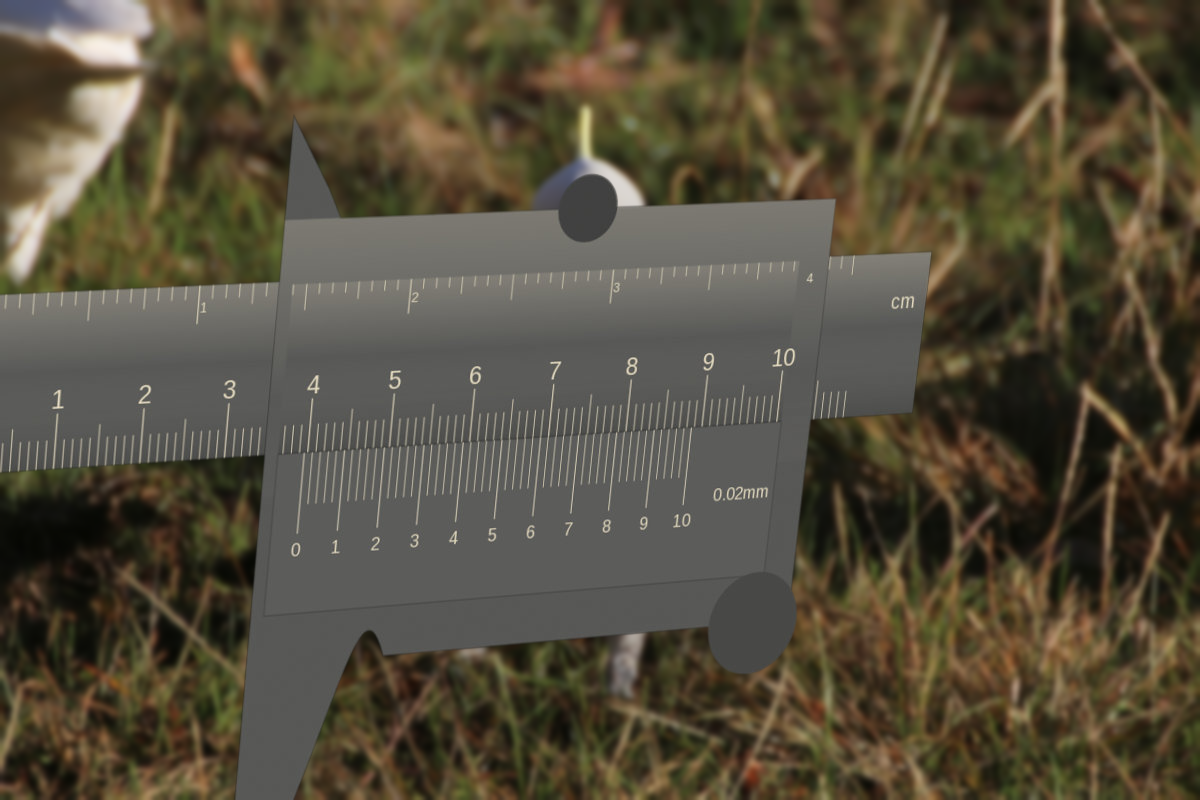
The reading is 39.6 mm
